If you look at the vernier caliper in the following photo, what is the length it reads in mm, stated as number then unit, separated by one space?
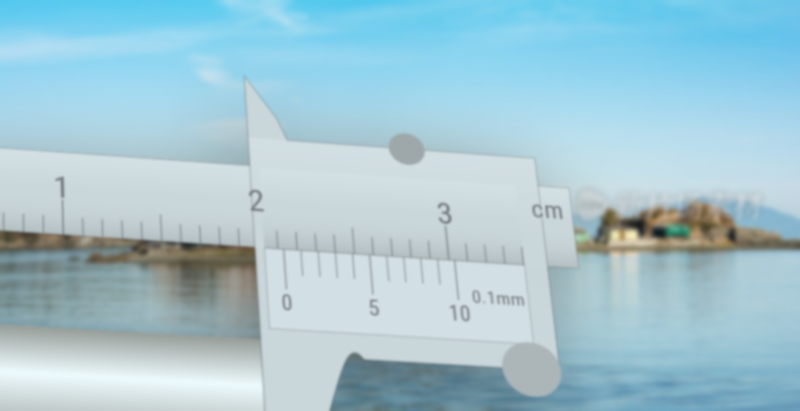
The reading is 21.3 mm
